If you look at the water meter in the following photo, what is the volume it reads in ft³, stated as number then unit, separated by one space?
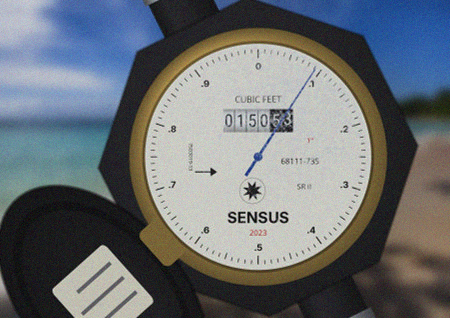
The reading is 15053.09 ft³
